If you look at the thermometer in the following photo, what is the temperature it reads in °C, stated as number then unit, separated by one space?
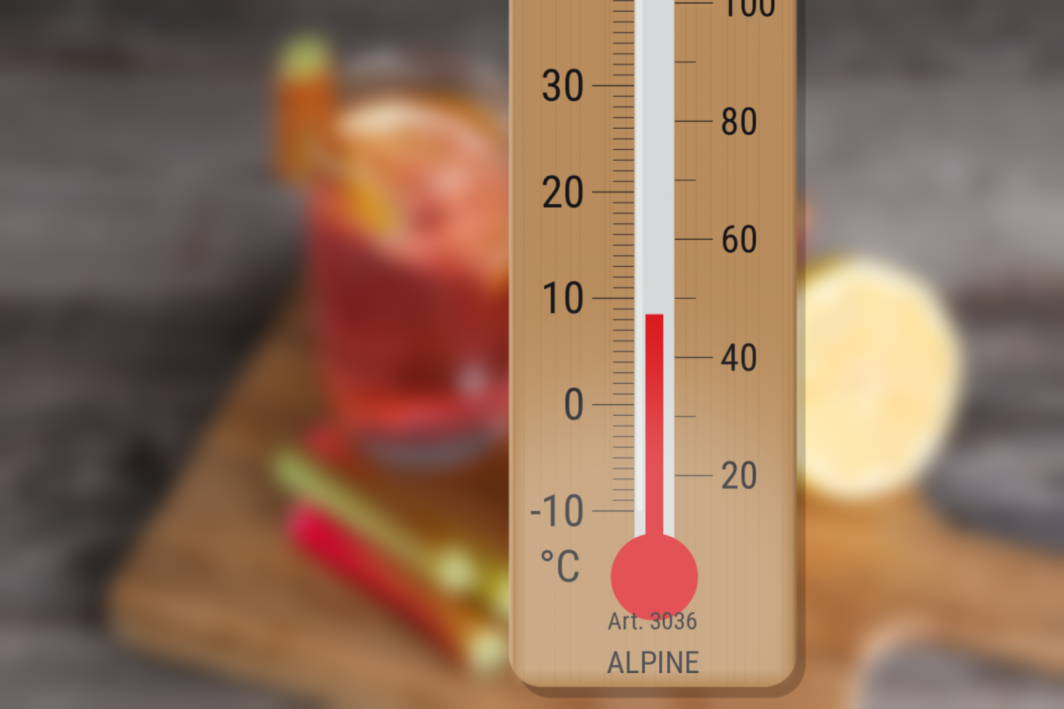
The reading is 8.5 °C
